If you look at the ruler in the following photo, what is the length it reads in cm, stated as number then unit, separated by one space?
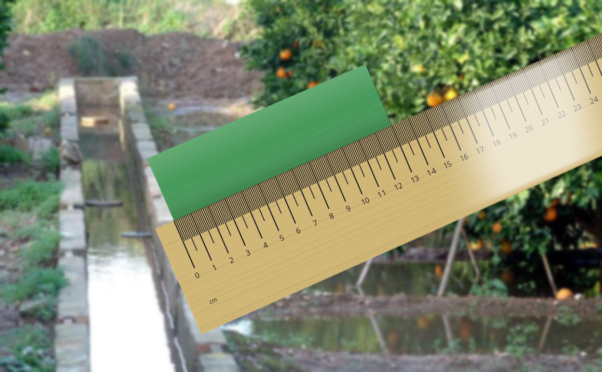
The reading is 13 cm
